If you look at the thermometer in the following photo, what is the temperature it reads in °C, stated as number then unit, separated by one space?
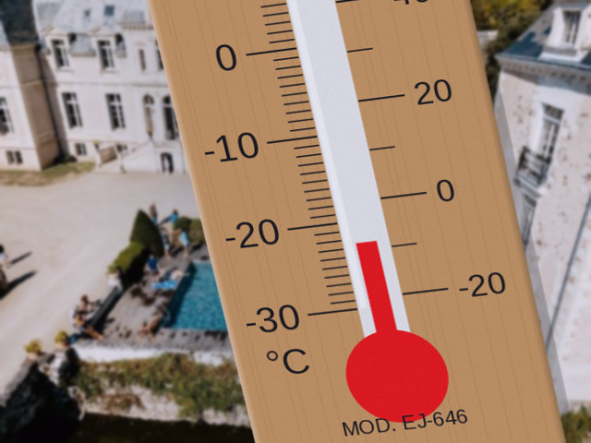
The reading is -22.5 °C
